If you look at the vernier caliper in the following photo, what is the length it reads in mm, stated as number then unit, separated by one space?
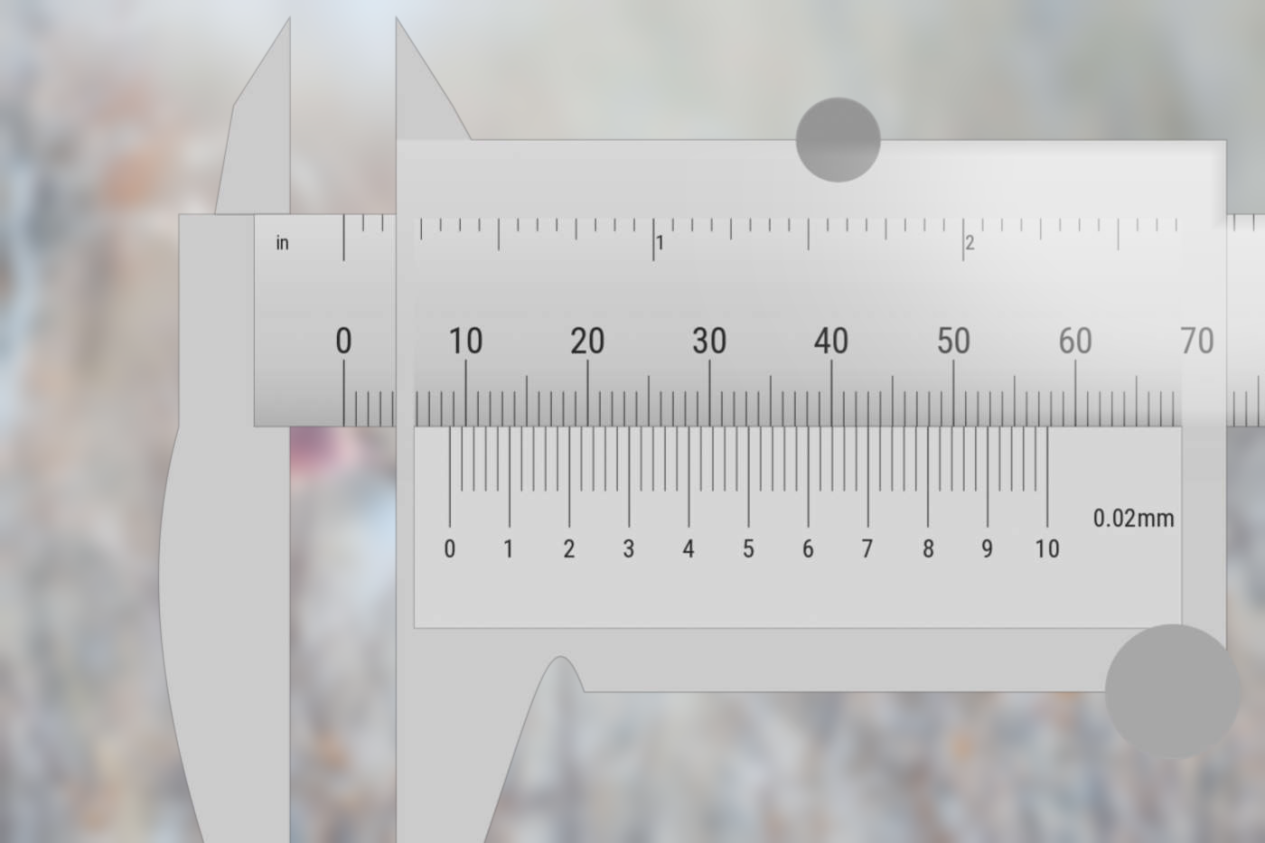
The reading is 8.7 mm
